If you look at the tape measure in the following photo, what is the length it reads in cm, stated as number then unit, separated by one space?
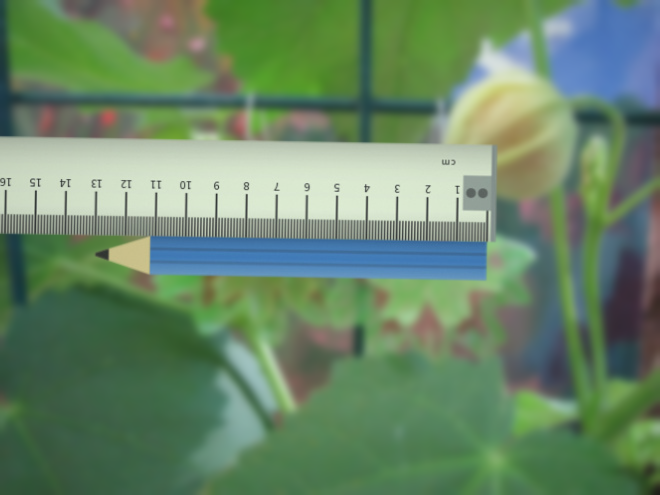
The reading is 13 cm
